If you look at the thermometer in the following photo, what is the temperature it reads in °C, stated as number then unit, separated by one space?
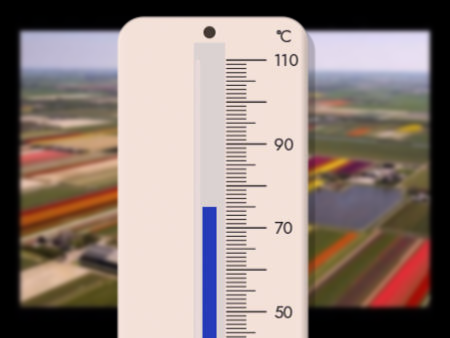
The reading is 75 °C
